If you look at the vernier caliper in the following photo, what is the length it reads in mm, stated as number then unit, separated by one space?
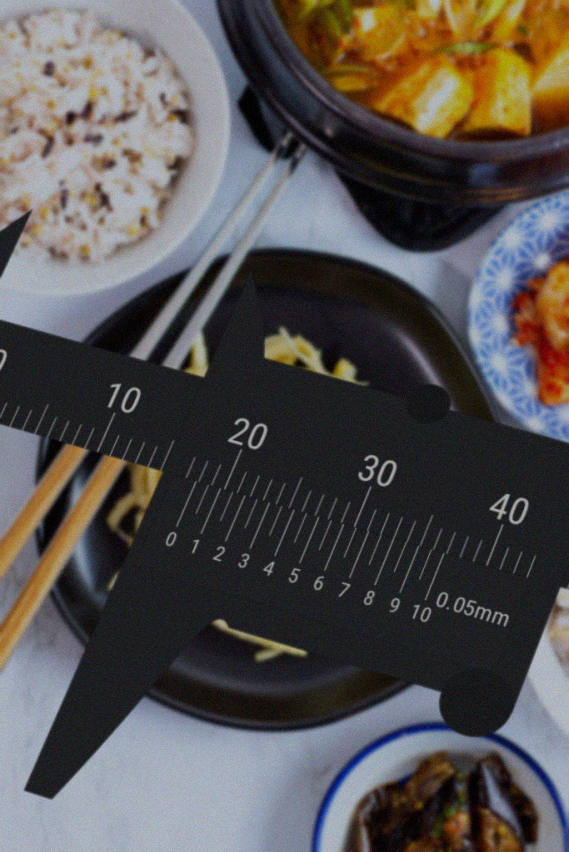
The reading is 17.8 mm
